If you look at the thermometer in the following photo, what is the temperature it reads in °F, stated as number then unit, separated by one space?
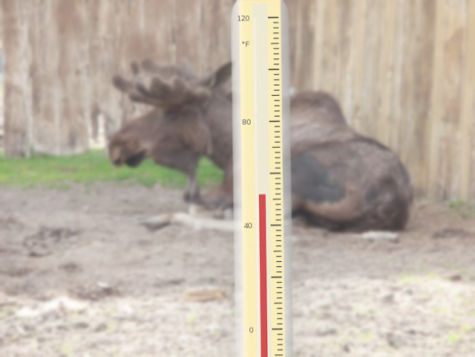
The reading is 52 °F
